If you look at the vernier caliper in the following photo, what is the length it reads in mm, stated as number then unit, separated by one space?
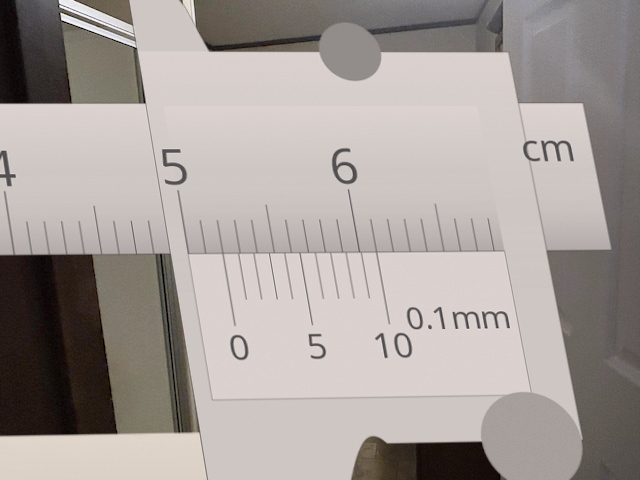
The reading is 52.0 mm
